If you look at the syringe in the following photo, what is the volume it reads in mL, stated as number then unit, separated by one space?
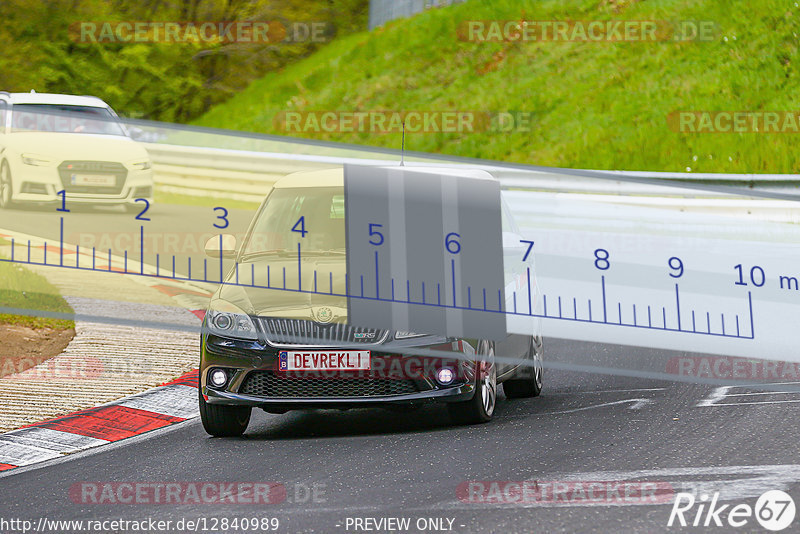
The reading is 4.6 mL
